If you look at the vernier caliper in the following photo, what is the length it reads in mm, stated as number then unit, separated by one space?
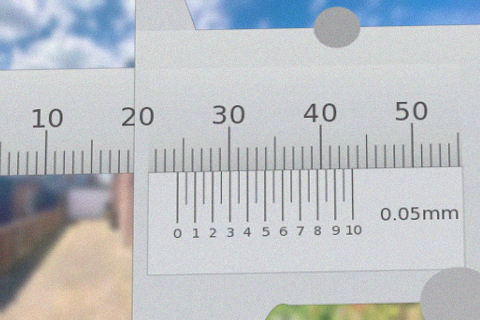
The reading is 24.4 mm
